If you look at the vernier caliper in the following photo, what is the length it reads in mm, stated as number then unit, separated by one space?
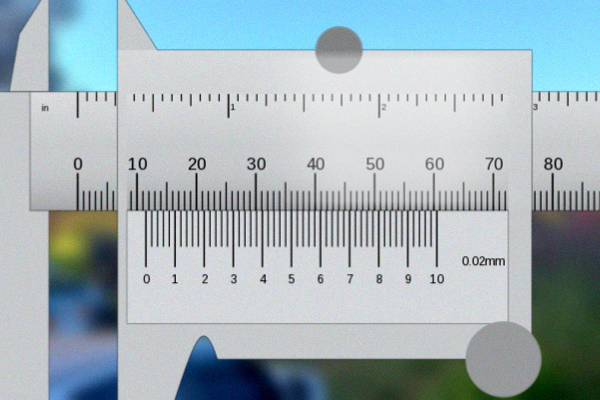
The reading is 11.5 mm
